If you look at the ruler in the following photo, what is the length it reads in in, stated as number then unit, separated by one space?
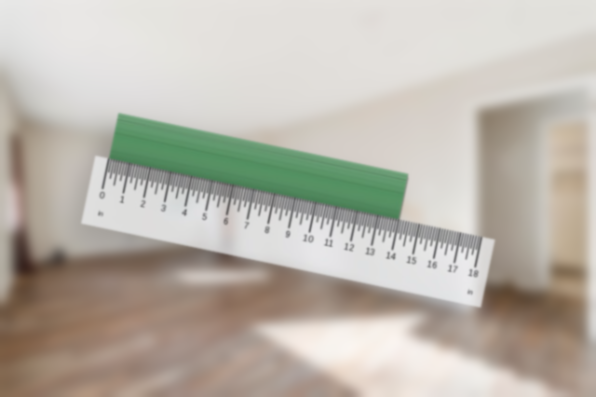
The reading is 14 in
